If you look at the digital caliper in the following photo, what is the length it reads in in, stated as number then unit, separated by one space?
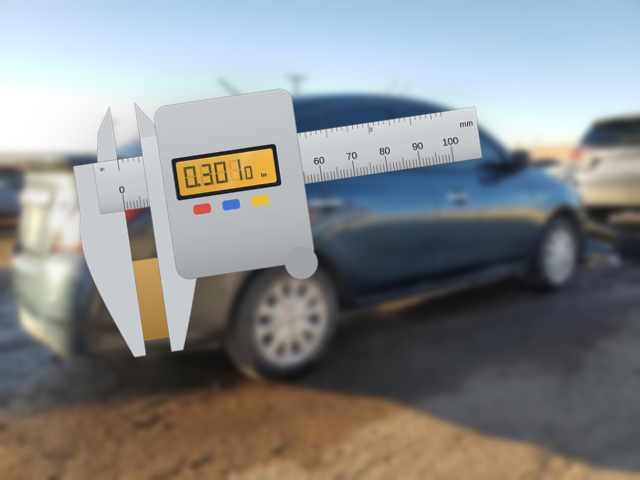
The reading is 0.3010 in
